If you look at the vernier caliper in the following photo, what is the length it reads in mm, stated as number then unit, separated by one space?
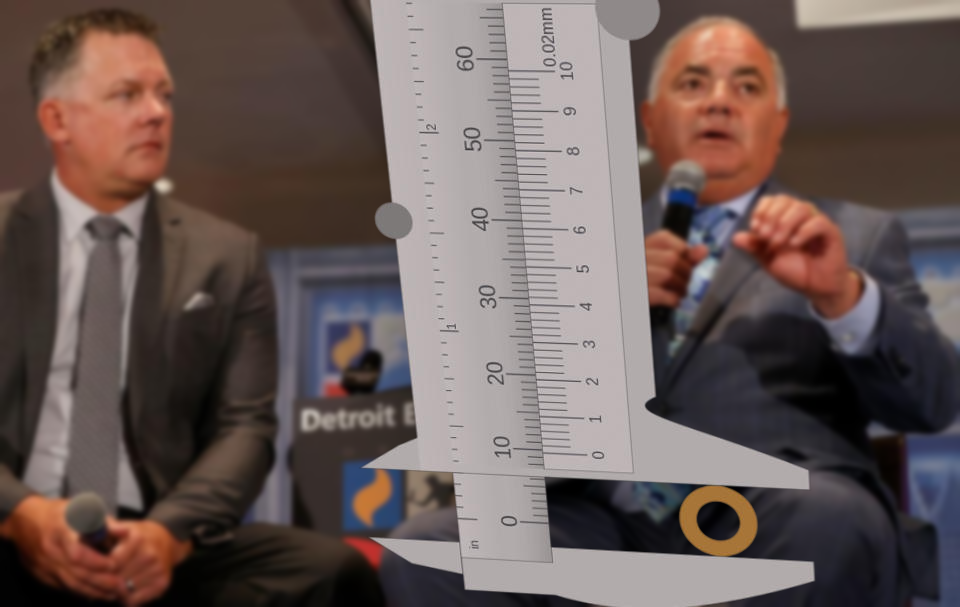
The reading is 9.6 mm
